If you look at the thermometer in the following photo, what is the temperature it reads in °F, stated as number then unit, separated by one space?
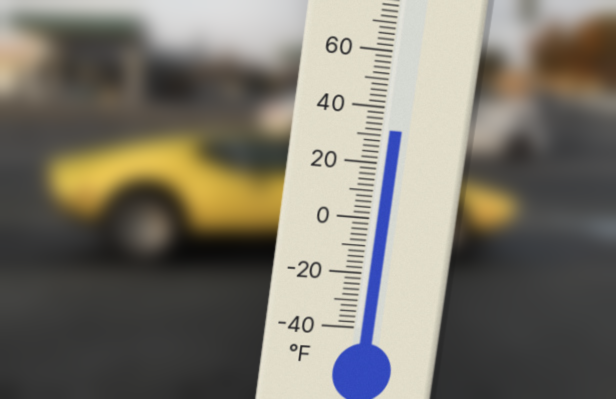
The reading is 32 °F
